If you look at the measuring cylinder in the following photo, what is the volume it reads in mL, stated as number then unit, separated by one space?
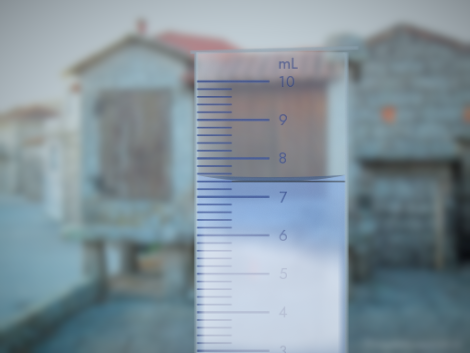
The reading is 7.4 mL
